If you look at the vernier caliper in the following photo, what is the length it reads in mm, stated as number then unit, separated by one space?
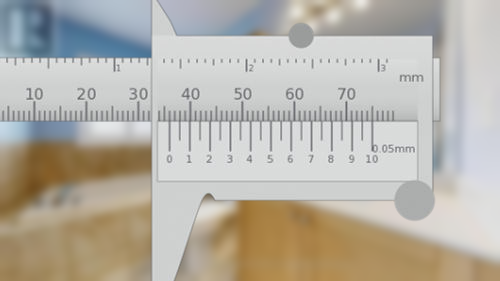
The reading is 36.0 mm
